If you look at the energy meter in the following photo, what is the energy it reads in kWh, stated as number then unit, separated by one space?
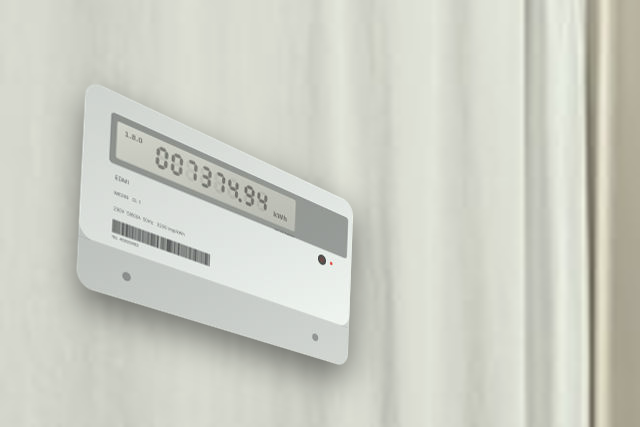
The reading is 7374.94 kWh
